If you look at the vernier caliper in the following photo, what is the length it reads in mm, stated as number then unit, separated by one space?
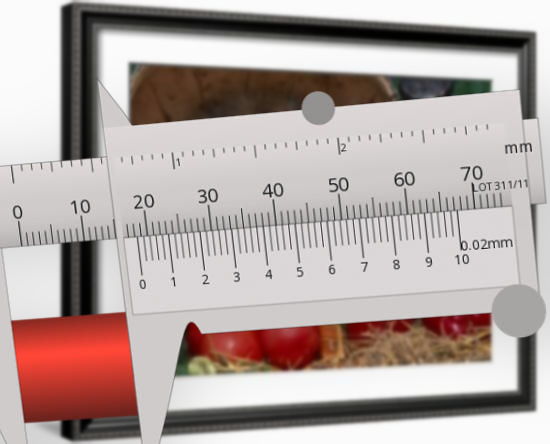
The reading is 18.4 mm
